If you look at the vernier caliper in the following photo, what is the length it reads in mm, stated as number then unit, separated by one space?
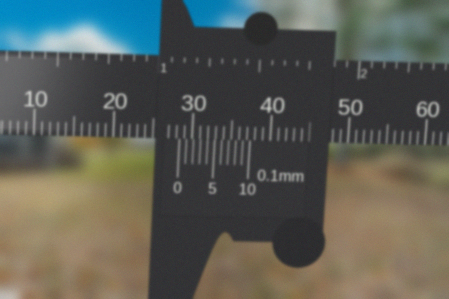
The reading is 28.4 mm
